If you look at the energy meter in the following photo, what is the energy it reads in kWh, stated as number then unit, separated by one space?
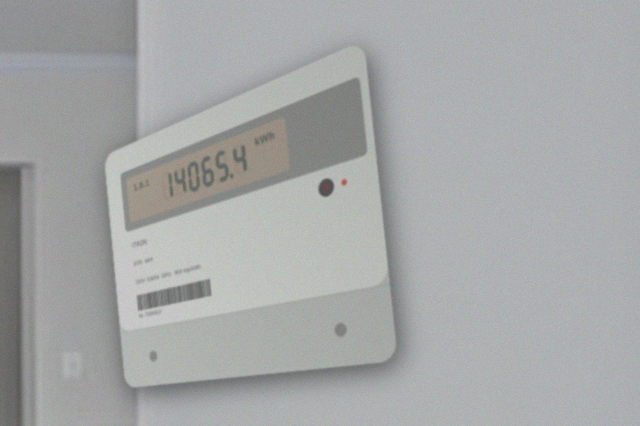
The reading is 14065.4 kWh
